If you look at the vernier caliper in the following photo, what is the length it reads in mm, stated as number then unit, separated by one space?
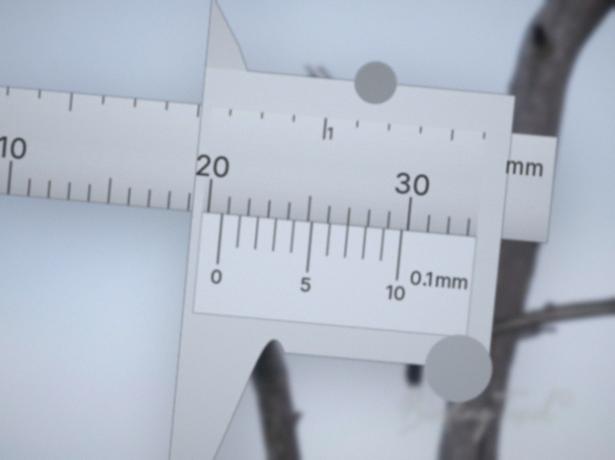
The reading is 20.7 mm
